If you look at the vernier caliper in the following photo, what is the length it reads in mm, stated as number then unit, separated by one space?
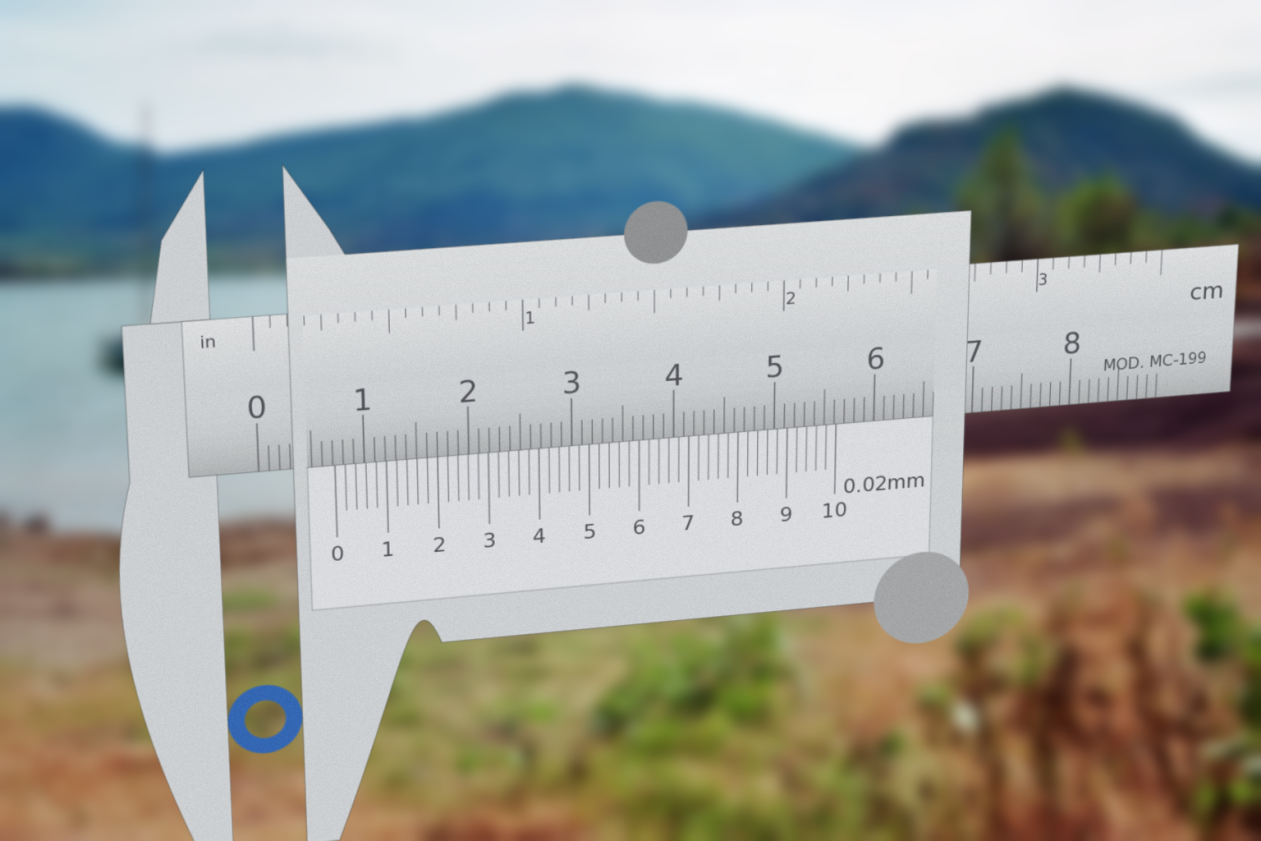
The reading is 7.2 mm
